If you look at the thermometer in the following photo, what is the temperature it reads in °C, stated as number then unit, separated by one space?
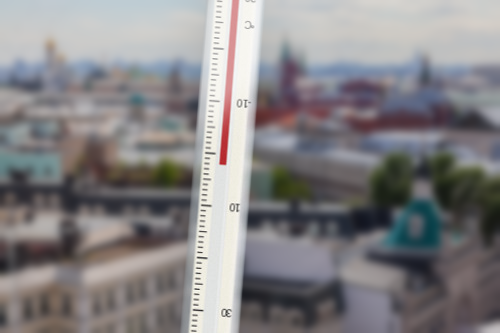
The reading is 2 °C
